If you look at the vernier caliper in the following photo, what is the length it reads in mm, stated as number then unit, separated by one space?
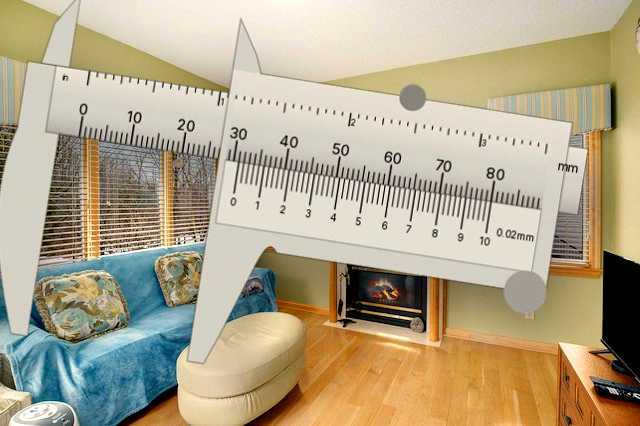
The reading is 31.0 mm
